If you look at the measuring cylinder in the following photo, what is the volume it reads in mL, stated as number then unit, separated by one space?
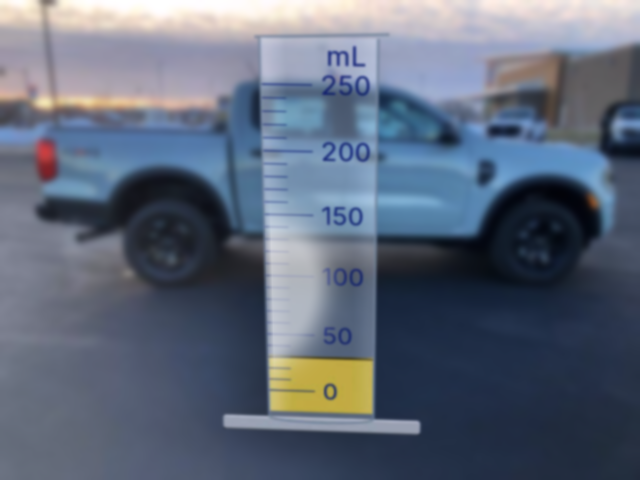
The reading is 30 mL
